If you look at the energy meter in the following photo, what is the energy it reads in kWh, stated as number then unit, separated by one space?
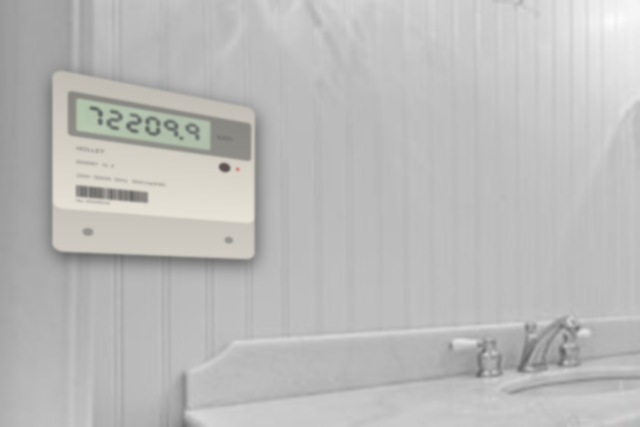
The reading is 72209.9 kWh
